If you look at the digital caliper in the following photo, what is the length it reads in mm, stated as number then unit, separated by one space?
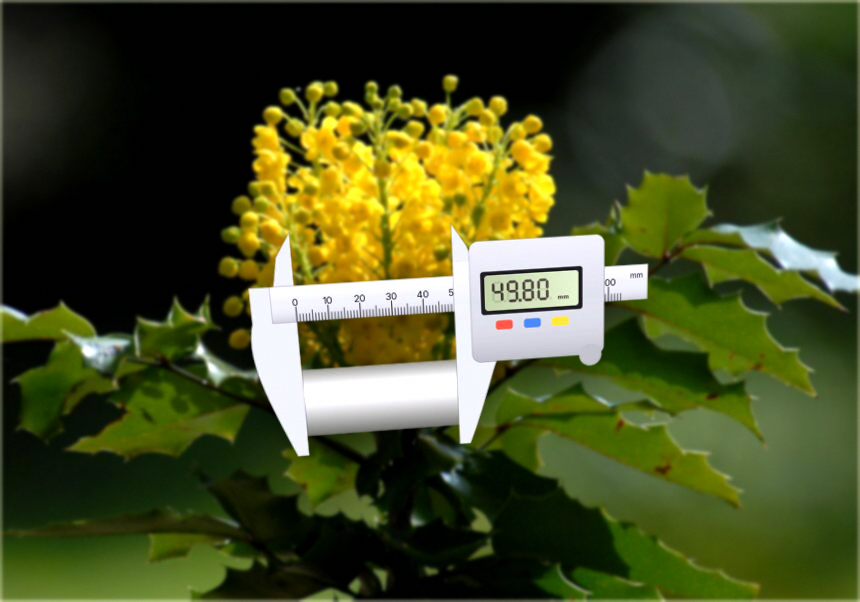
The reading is 49.80 mm
